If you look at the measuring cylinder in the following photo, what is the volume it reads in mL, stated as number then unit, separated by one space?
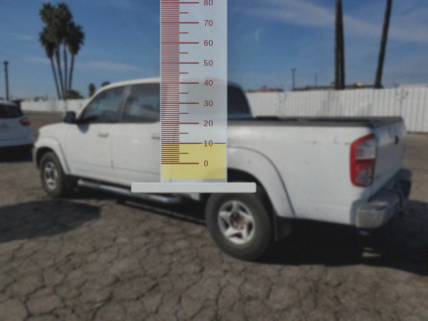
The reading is 10 mL
